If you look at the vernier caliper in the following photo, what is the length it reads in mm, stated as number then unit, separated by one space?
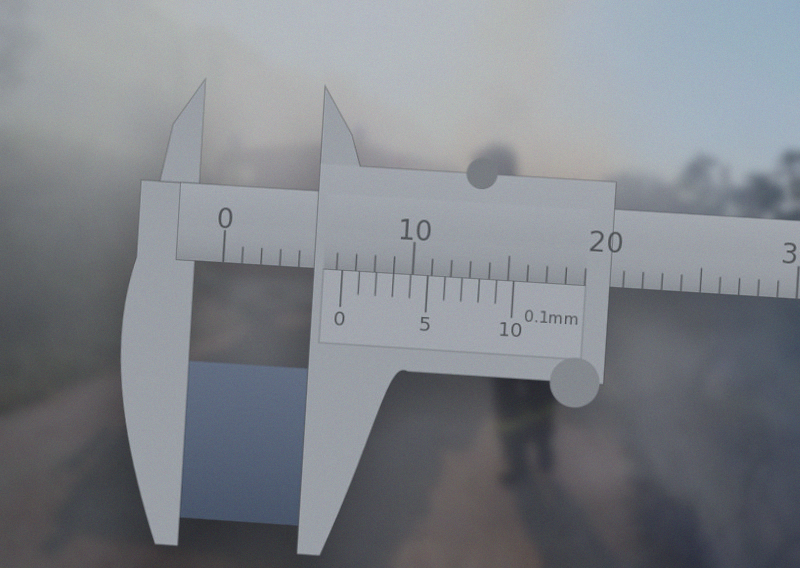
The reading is 6.3 mm
